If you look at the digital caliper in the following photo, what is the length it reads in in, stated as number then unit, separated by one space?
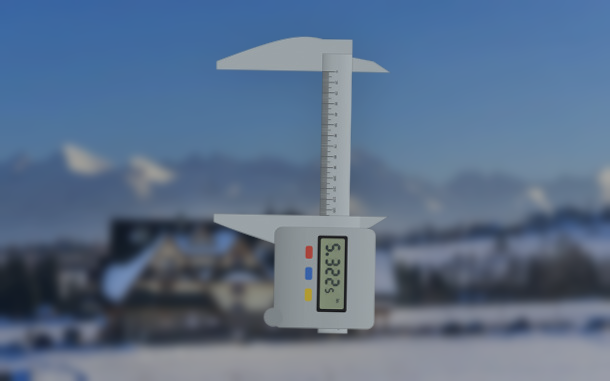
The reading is 5.3225 in
